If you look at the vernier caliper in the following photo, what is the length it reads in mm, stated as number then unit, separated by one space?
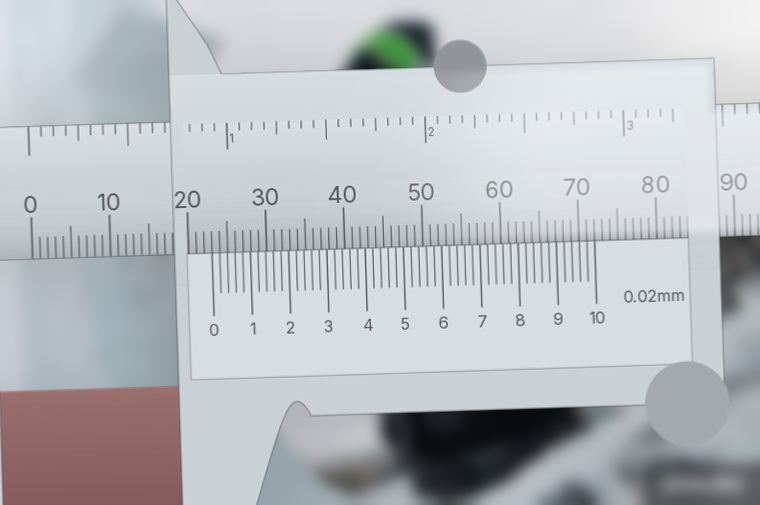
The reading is 23.0 mm
